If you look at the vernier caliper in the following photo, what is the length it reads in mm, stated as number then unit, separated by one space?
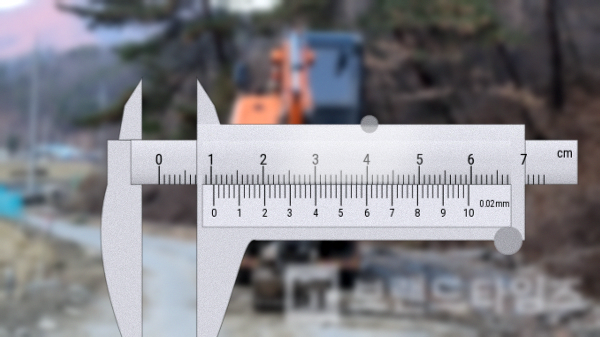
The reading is 10.5 mm
